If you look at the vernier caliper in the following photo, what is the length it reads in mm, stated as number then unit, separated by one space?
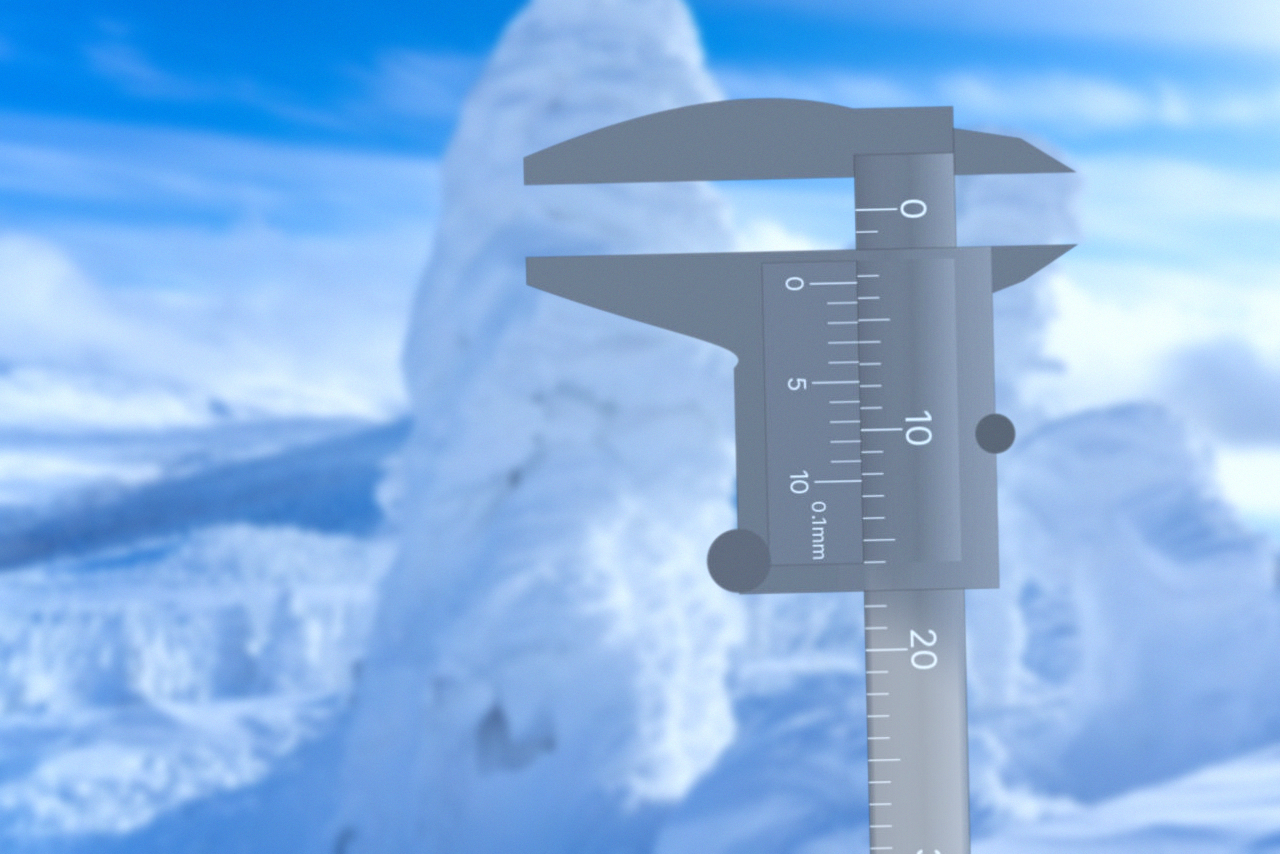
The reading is 3.3 mm
